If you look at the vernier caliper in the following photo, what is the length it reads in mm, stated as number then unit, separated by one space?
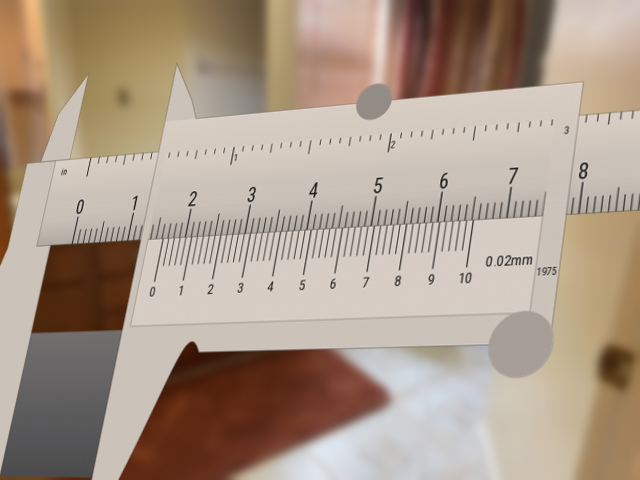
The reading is 16.2 mm
